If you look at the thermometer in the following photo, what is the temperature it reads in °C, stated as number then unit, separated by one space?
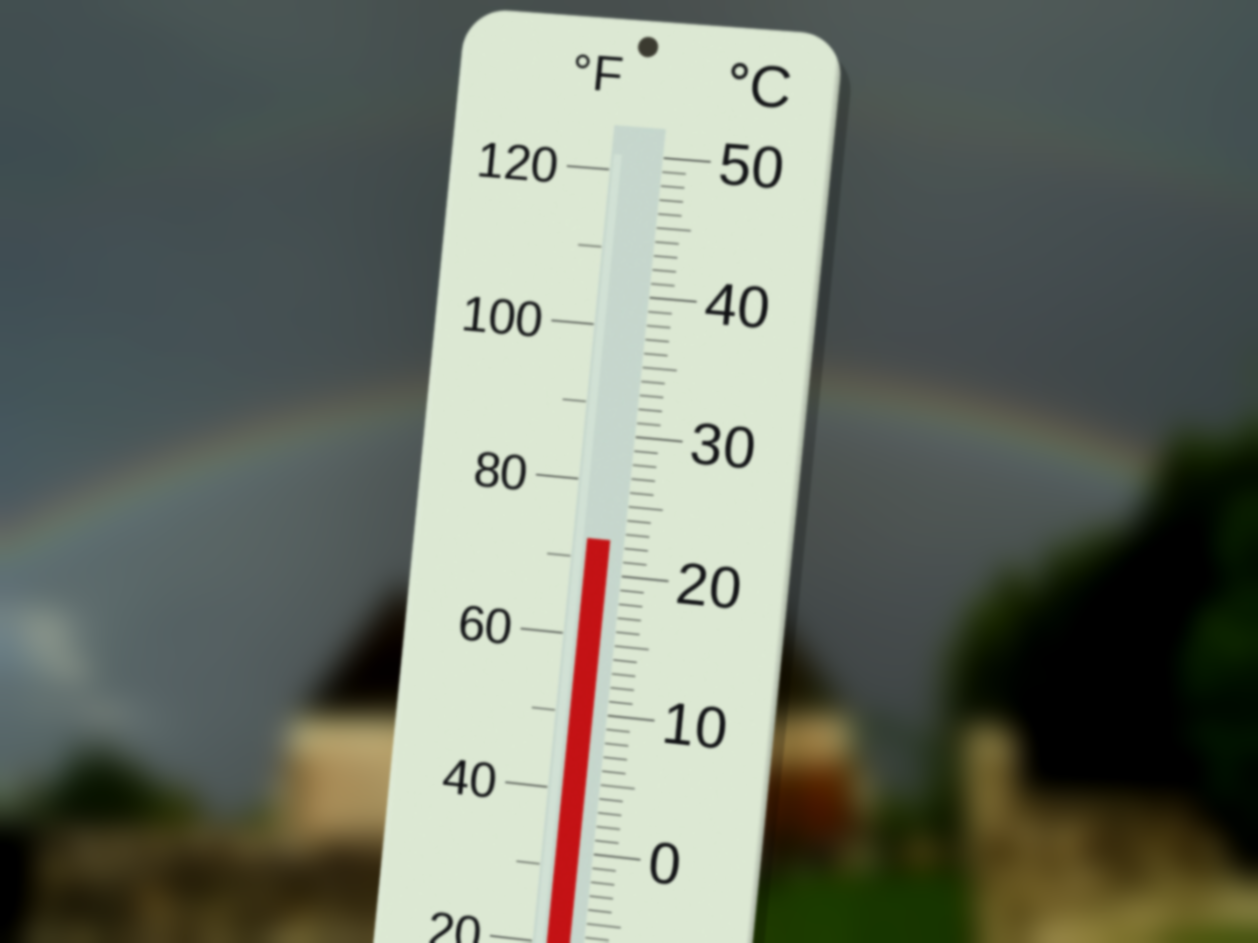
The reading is 22.5 °C
